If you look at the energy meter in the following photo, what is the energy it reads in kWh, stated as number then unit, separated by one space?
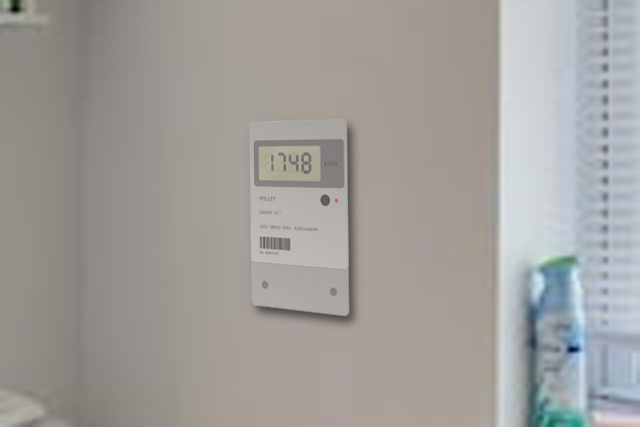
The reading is 1748 kWh
